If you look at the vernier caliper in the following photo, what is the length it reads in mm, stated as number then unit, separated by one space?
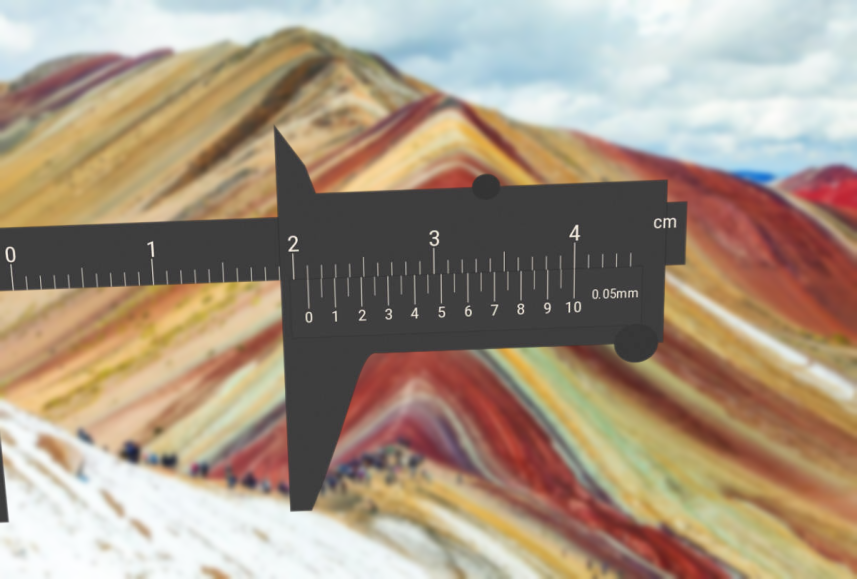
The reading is 21.0 mm
